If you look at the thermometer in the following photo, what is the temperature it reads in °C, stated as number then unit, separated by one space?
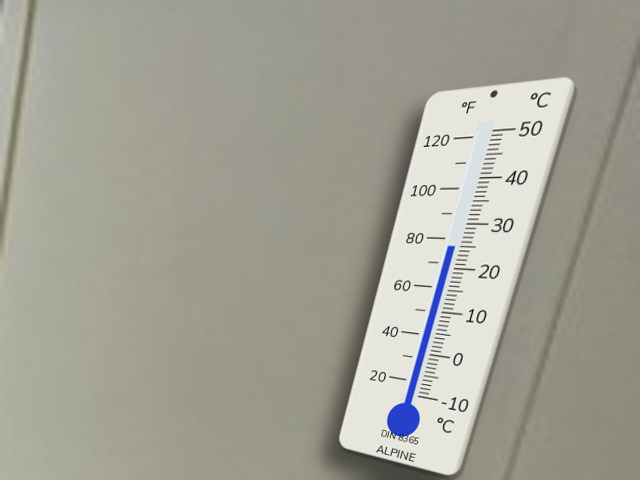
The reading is 25 °C
